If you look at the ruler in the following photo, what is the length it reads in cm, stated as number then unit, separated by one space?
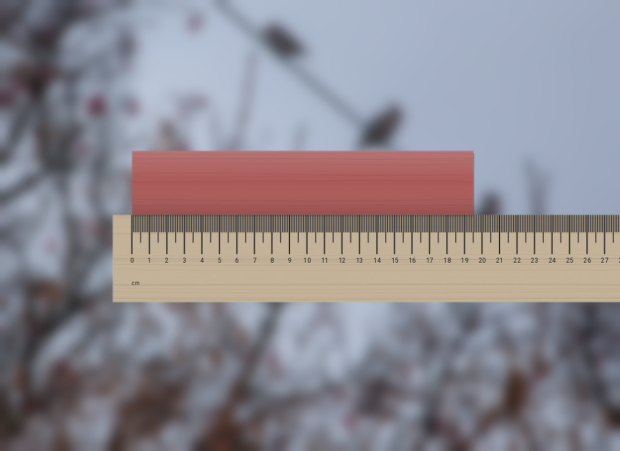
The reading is 19.5 cm
